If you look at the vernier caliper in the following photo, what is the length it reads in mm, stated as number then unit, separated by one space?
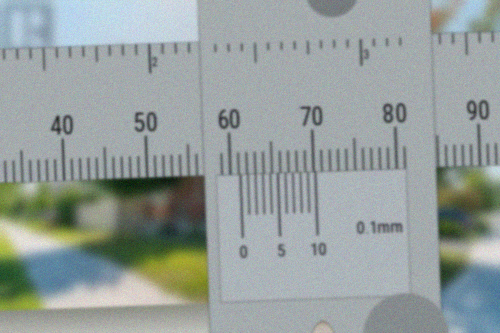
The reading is 61.2 mm
